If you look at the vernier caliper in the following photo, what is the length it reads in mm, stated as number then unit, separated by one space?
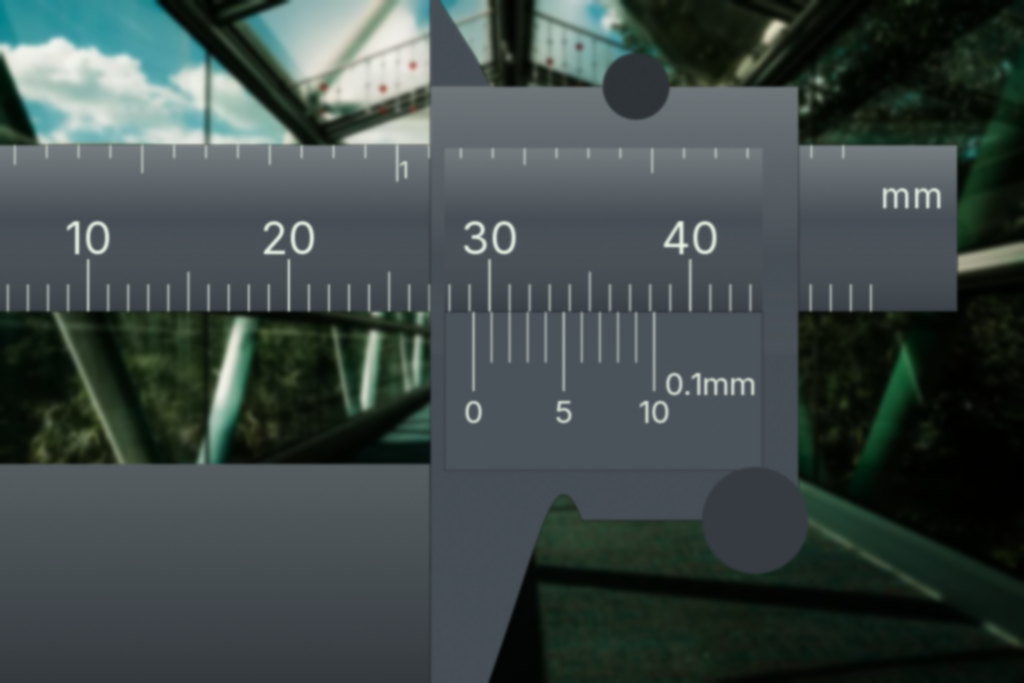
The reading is 29.2 mm
